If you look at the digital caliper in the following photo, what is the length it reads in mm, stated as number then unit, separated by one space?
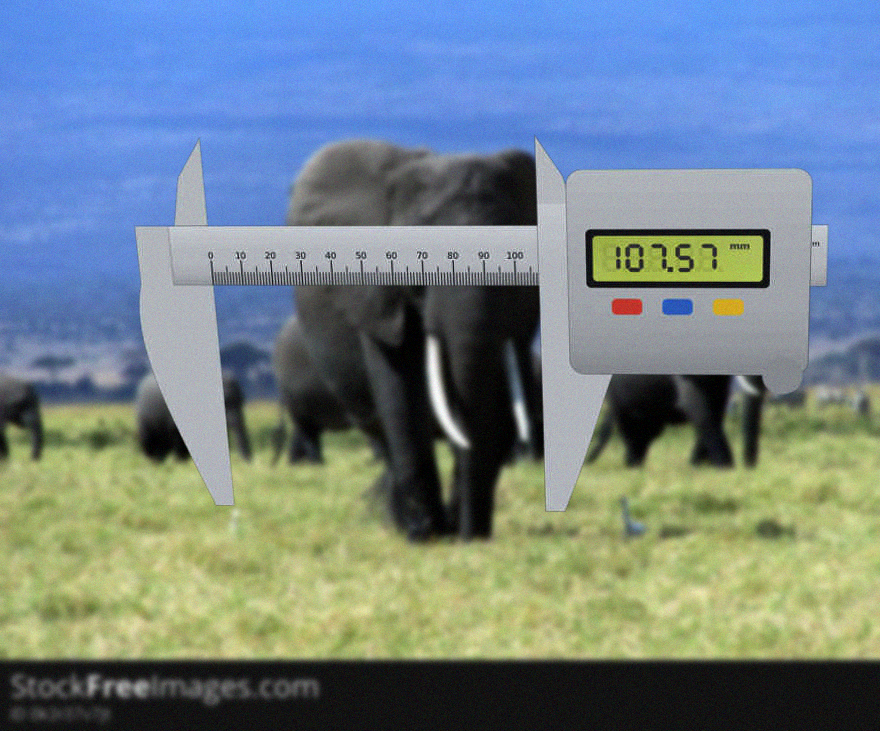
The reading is 107.57 mm
